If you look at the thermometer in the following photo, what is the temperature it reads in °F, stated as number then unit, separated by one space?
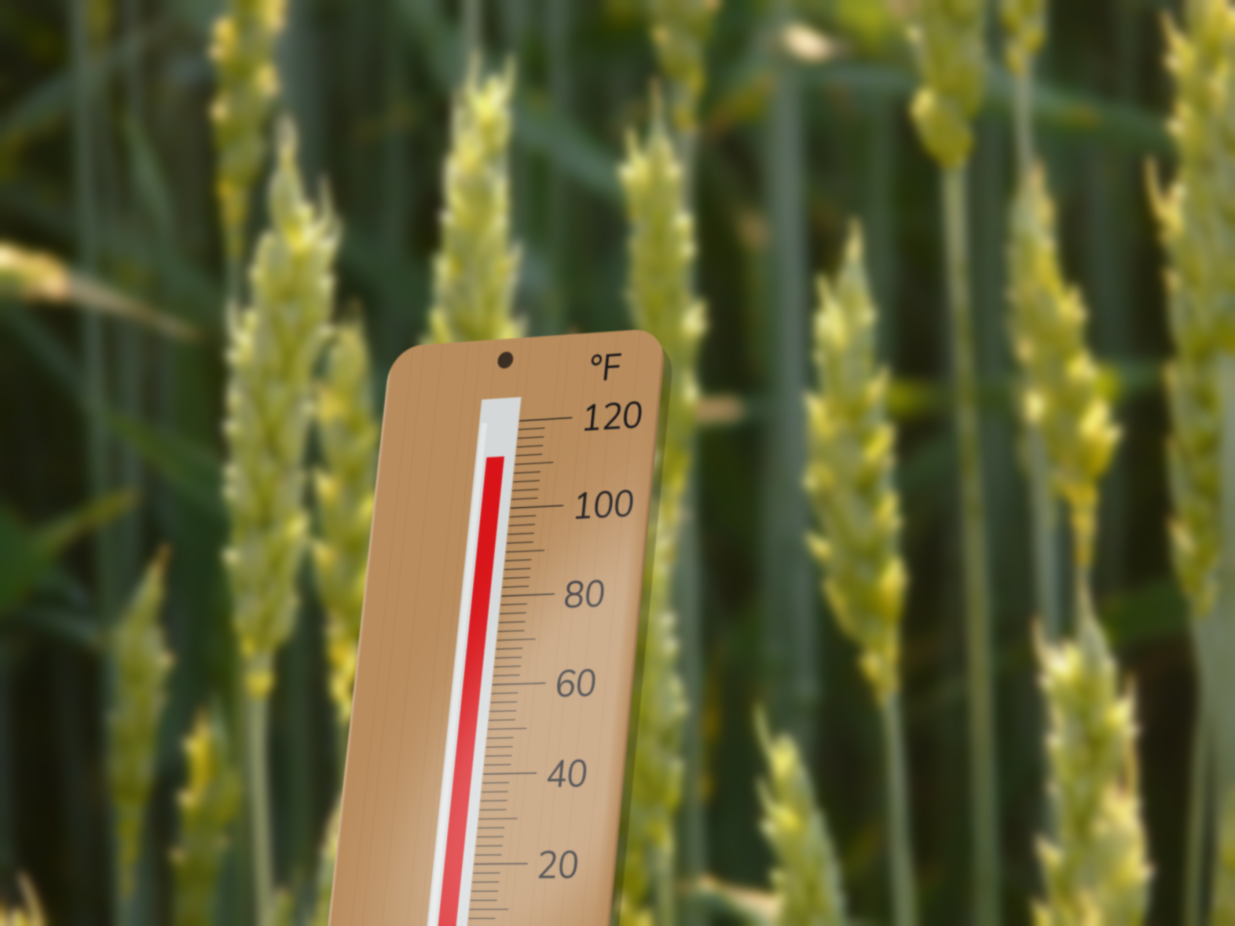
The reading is 112 °F
